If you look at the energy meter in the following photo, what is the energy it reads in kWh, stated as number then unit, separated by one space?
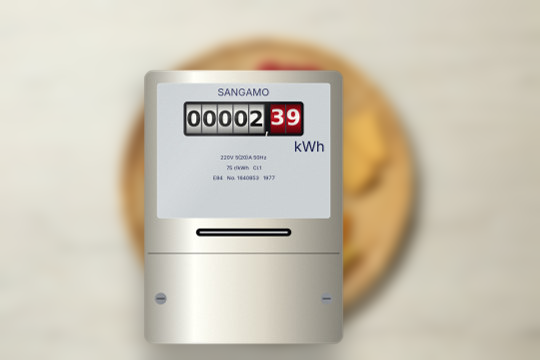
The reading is 2.39 kWh
